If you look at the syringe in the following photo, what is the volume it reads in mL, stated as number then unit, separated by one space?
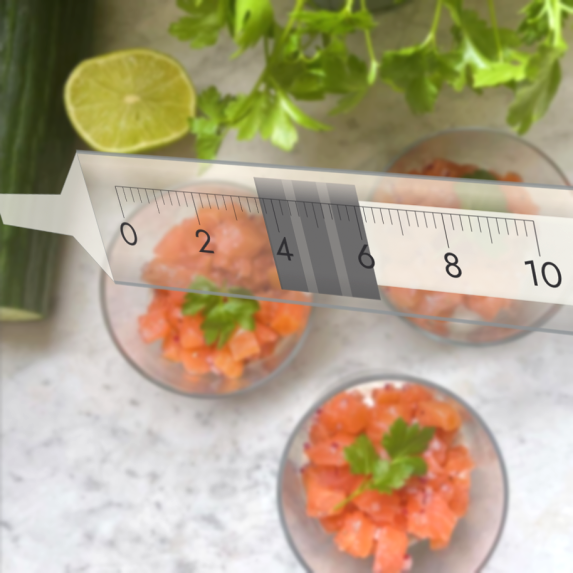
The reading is 3.7 mL
